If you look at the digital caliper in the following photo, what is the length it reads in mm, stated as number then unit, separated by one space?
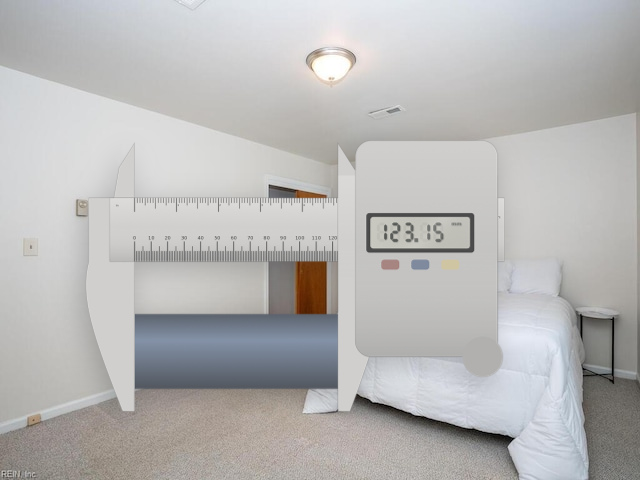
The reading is 123.15 mm
